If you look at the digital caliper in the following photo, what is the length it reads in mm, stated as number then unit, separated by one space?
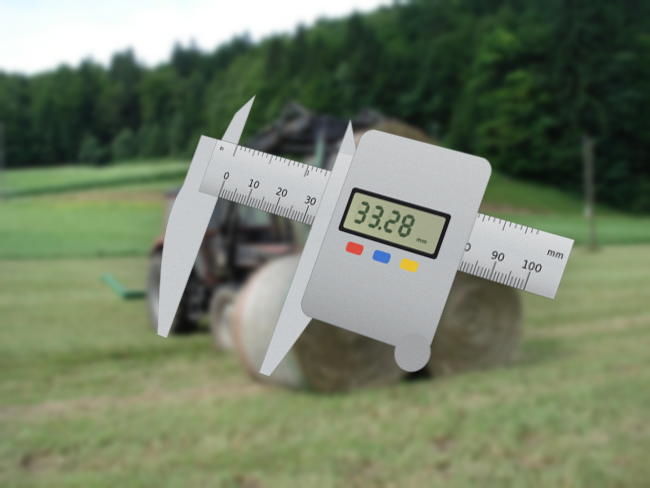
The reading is 33.28 mm
